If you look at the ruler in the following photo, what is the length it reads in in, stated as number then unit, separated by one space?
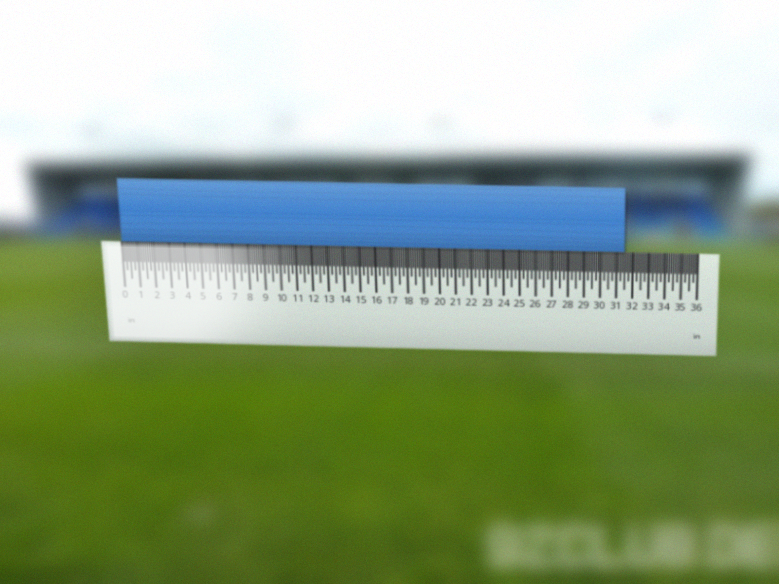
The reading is 31.5 in
